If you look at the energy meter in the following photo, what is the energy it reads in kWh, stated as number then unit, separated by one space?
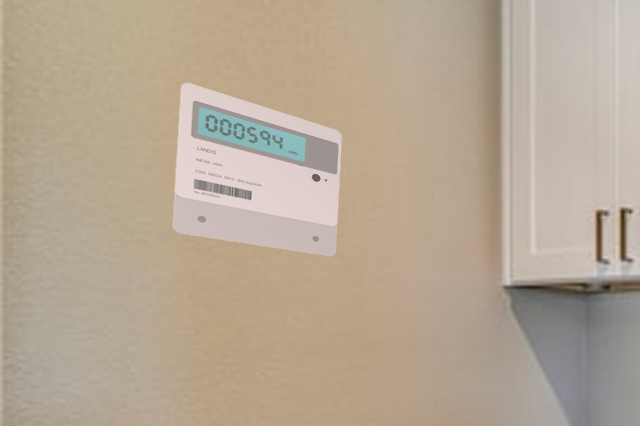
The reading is 594 kWh
